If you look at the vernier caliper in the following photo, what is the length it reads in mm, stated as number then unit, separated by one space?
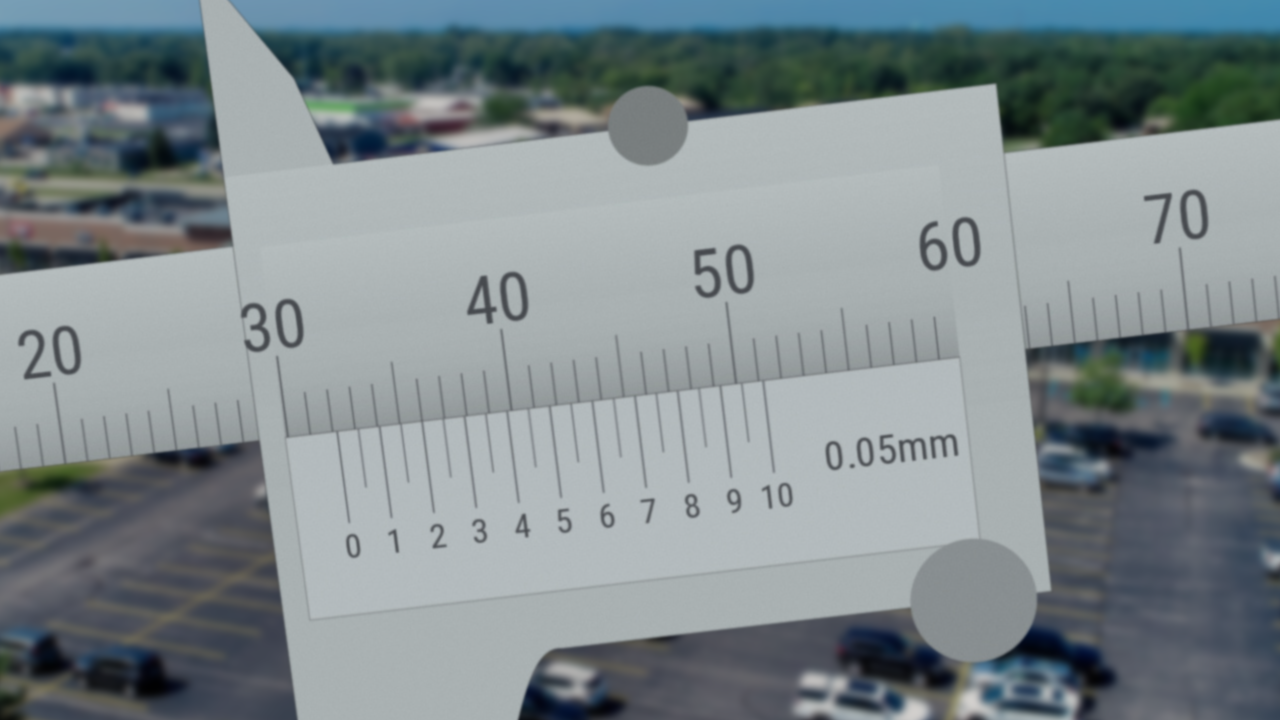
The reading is 32.2 mm
